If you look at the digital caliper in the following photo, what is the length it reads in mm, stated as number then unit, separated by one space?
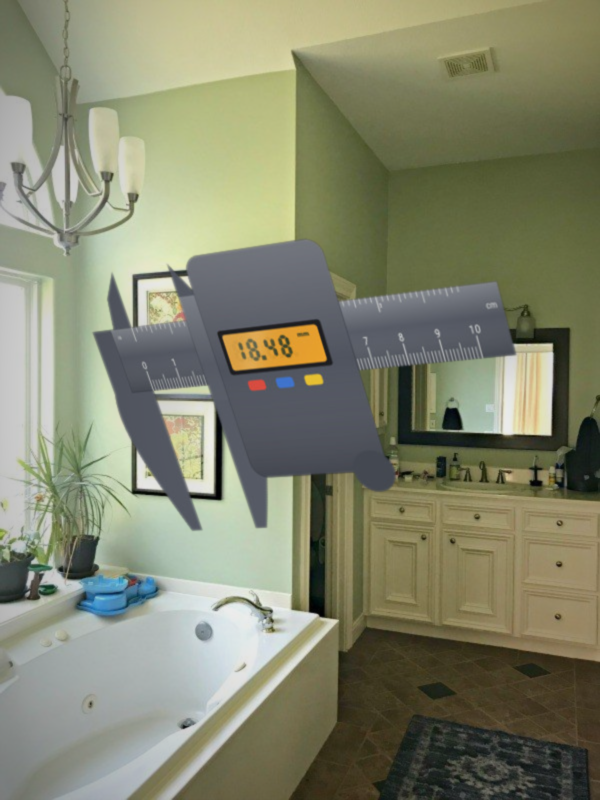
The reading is 18.48 mm
